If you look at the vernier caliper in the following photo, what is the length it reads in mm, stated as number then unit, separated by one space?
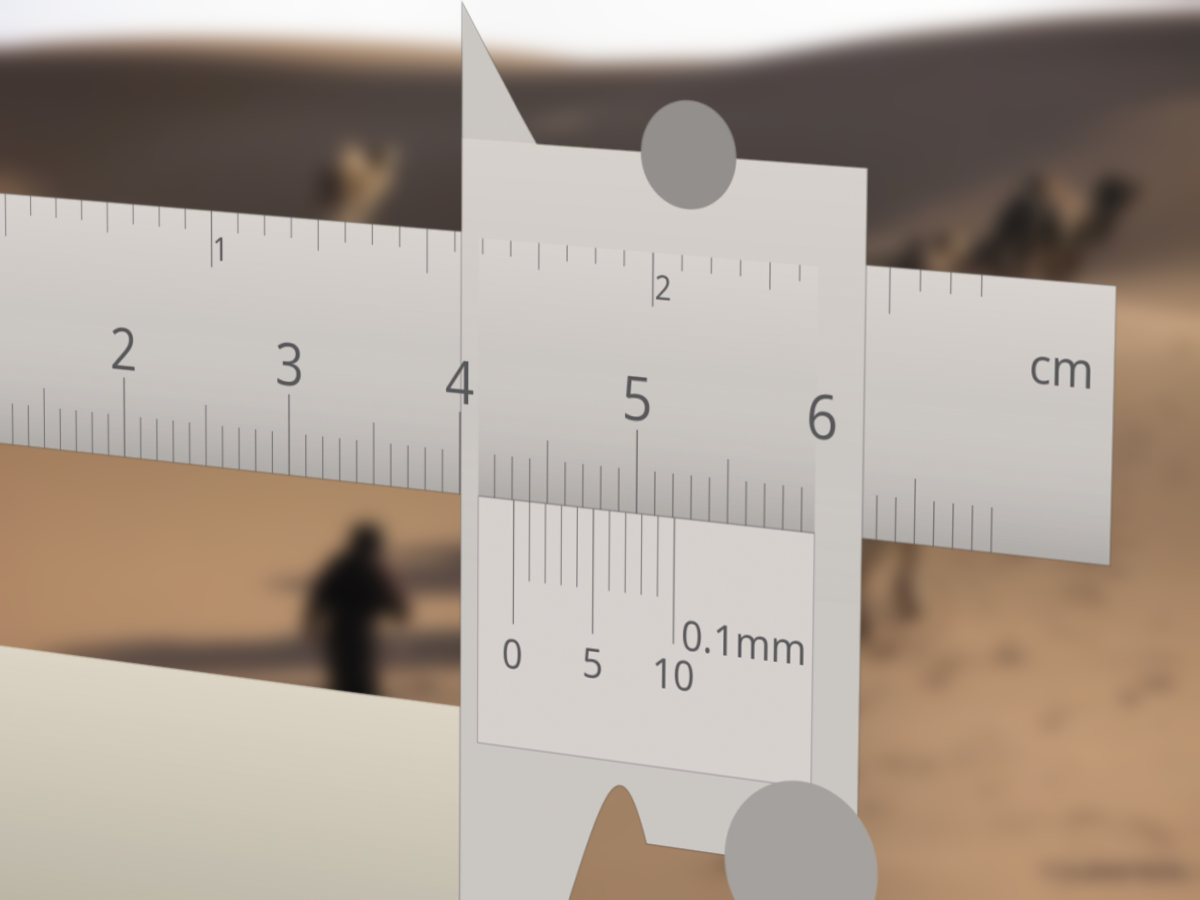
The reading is 43.1 mm
